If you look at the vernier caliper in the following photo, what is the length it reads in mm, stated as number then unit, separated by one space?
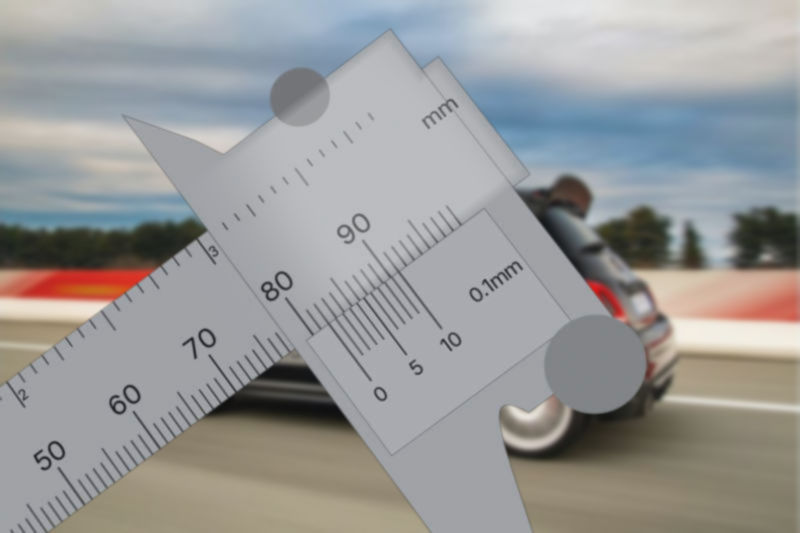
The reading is 82.0 mm
